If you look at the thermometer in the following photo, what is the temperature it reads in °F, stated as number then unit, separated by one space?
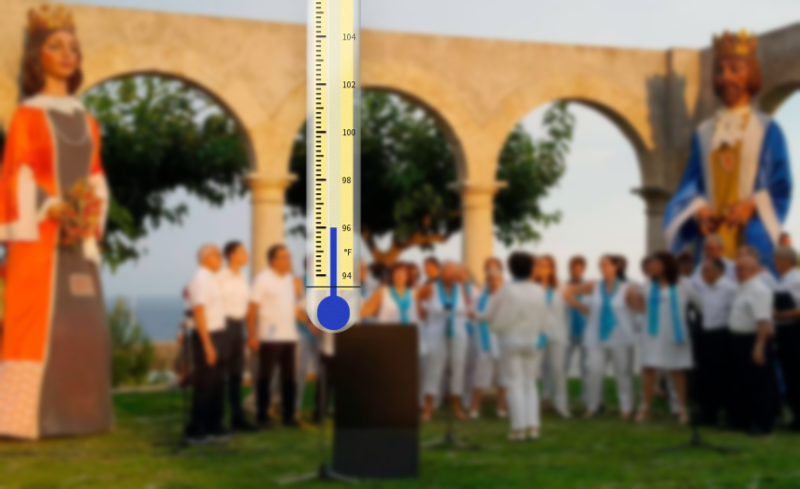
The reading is 96 °F
